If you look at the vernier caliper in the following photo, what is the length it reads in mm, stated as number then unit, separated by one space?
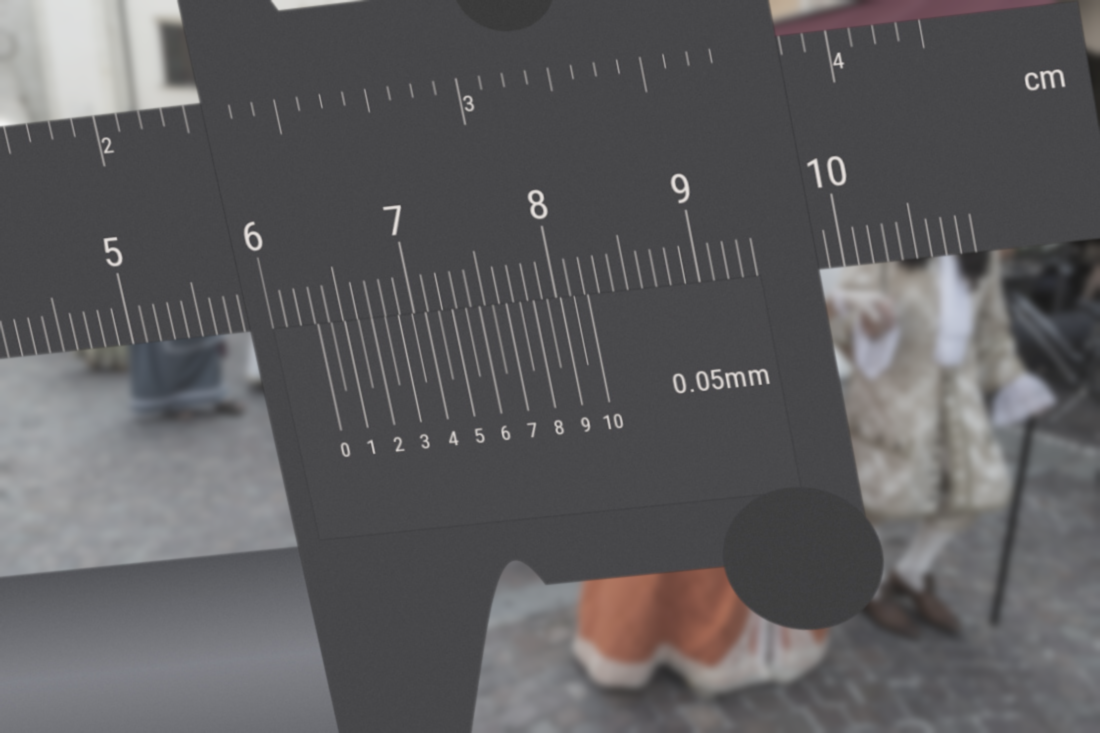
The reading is 63.2 mm
